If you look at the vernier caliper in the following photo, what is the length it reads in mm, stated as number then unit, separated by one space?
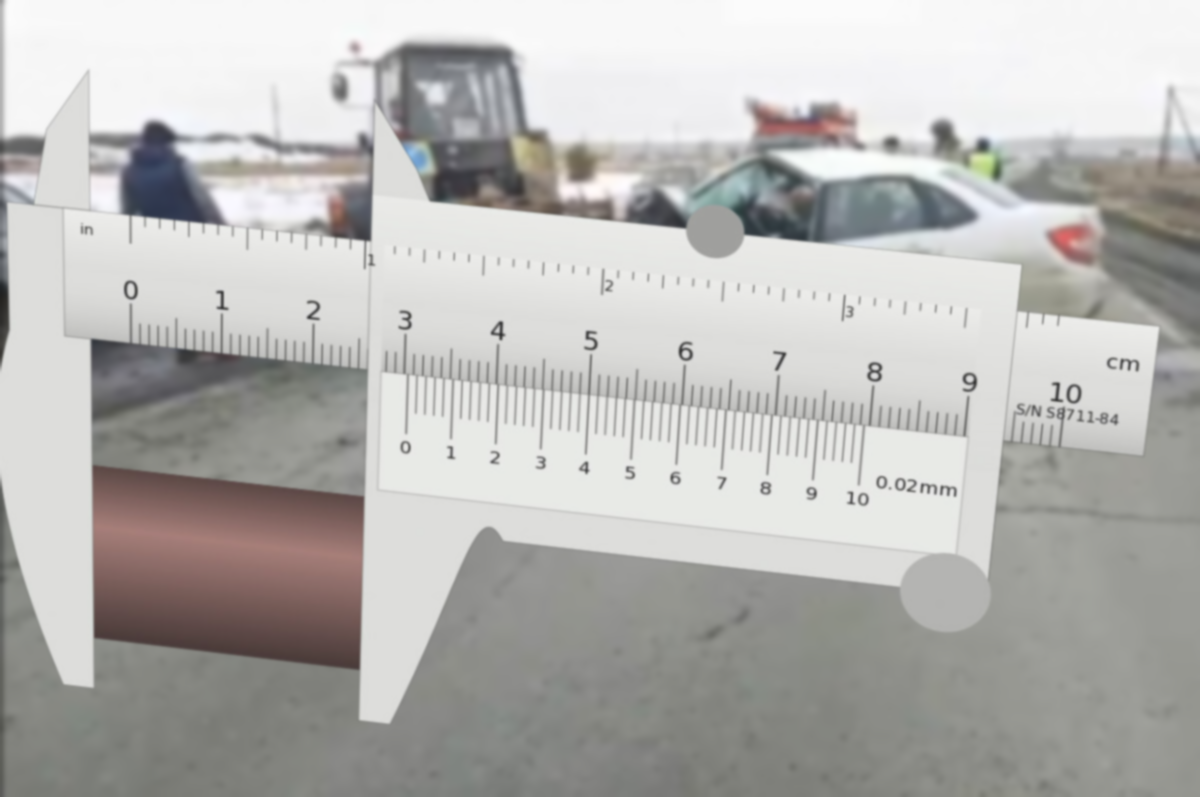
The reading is 30.4 mm
